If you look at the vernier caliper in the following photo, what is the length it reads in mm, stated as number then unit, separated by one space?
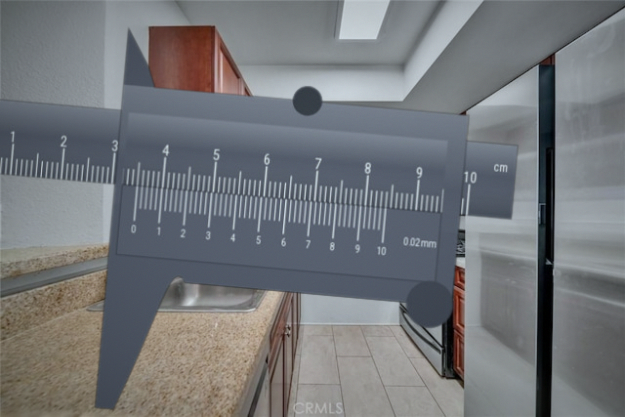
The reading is 35.0 mm
